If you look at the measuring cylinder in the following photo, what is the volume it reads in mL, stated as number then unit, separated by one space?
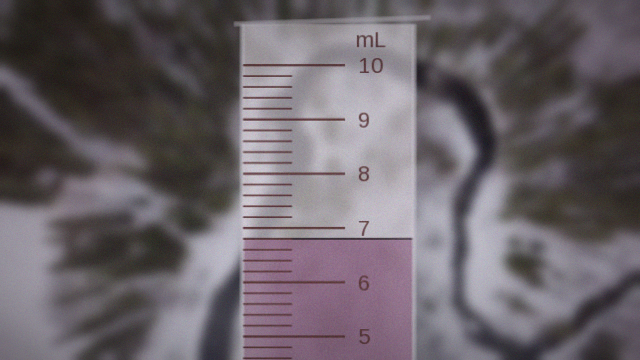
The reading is 6.8 mL
